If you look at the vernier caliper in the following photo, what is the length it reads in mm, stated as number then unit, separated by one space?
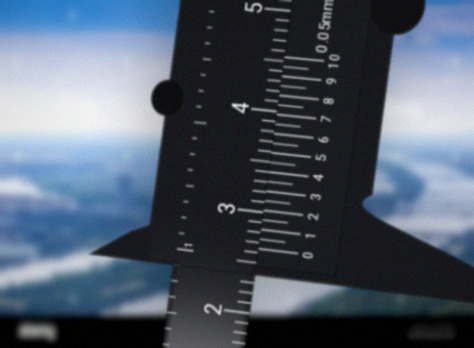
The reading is 26.4 mm
